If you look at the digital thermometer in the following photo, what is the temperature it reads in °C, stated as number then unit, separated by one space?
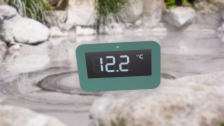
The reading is 12.2 °C
